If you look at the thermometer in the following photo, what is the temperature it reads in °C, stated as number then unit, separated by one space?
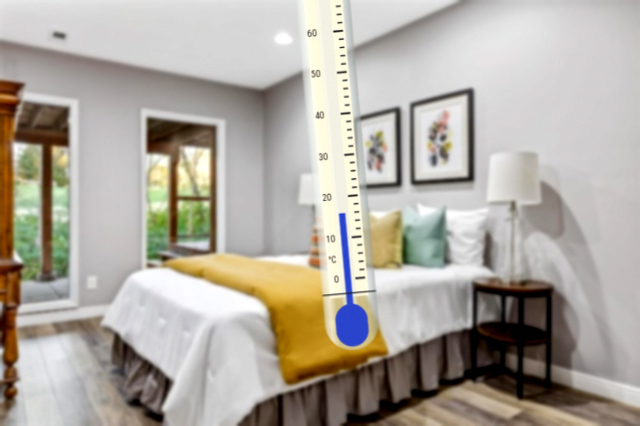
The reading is 16 °C
